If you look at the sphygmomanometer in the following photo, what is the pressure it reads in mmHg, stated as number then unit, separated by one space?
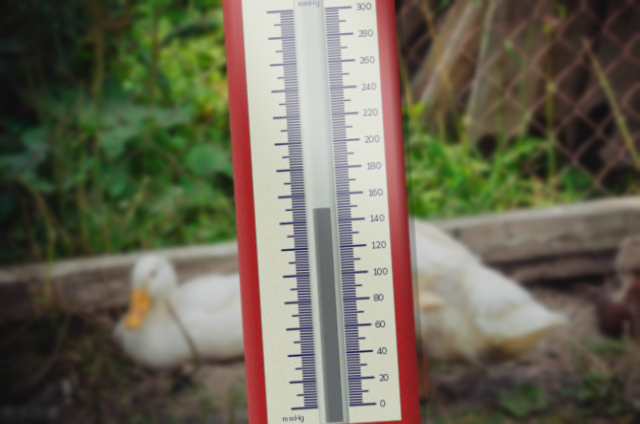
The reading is 150 mmHg
